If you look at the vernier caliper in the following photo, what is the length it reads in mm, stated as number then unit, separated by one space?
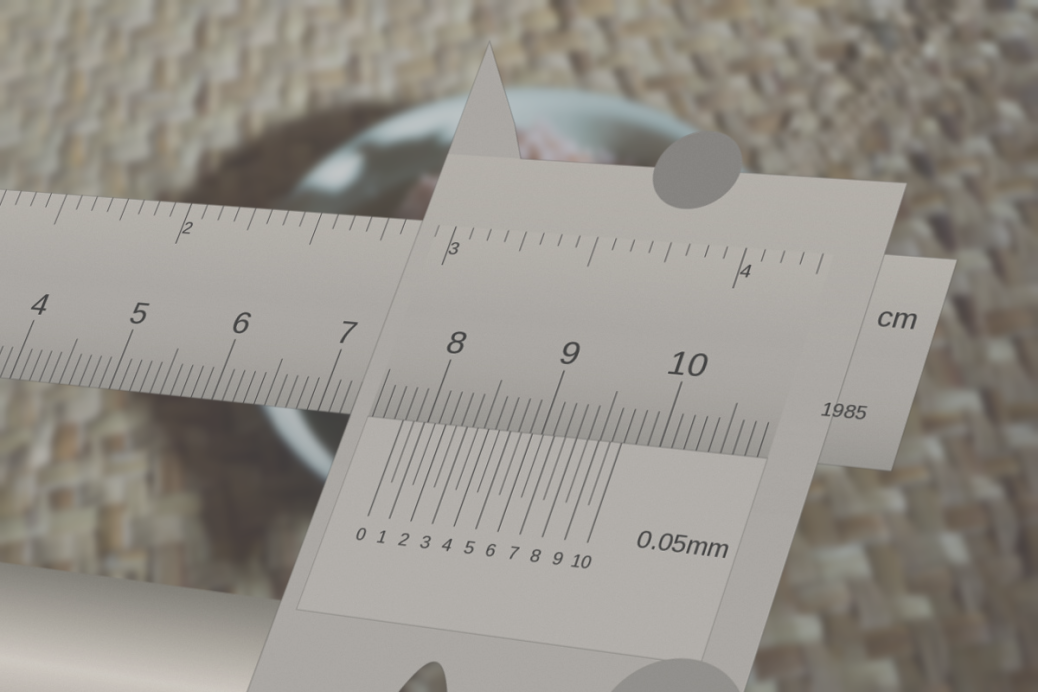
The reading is 77.8 mm
